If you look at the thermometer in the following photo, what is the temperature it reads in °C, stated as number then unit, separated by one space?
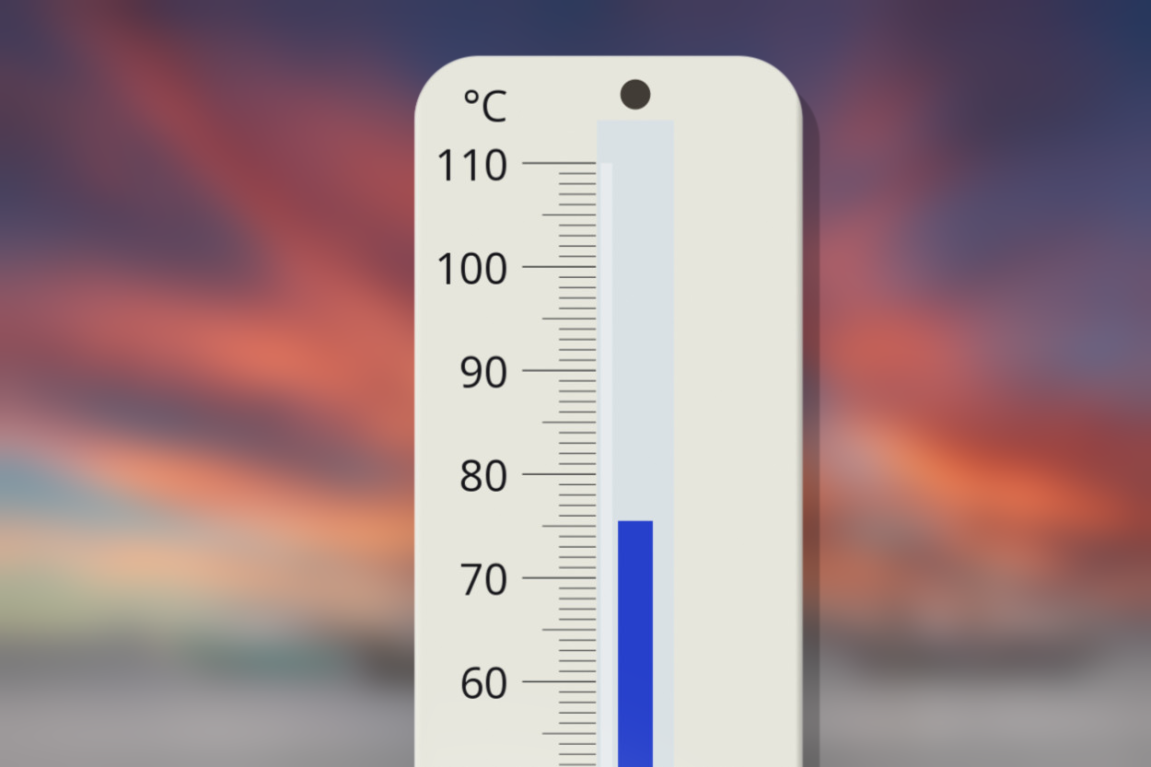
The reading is 75.5 °C
